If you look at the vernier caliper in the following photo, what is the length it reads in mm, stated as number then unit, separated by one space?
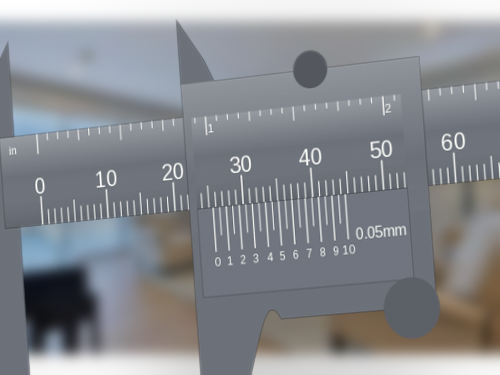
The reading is 25.6 mm
